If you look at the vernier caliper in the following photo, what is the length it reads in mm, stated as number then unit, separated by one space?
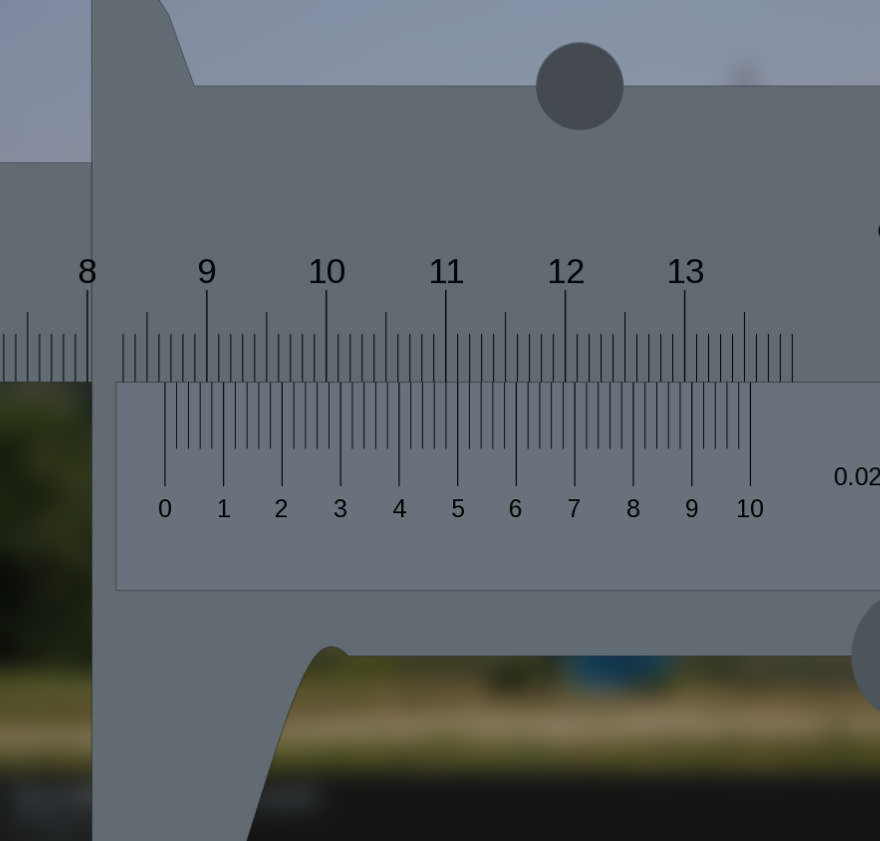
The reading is 86.5 mm
